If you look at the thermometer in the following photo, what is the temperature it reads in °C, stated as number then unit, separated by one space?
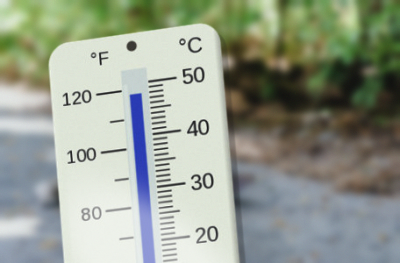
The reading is 48 °C
